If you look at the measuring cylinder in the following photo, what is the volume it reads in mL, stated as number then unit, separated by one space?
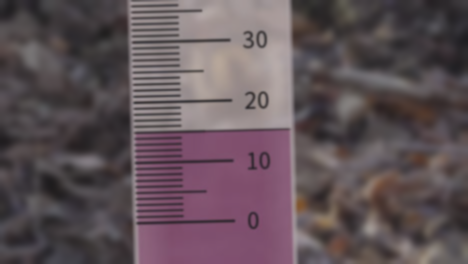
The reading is 15 mL
